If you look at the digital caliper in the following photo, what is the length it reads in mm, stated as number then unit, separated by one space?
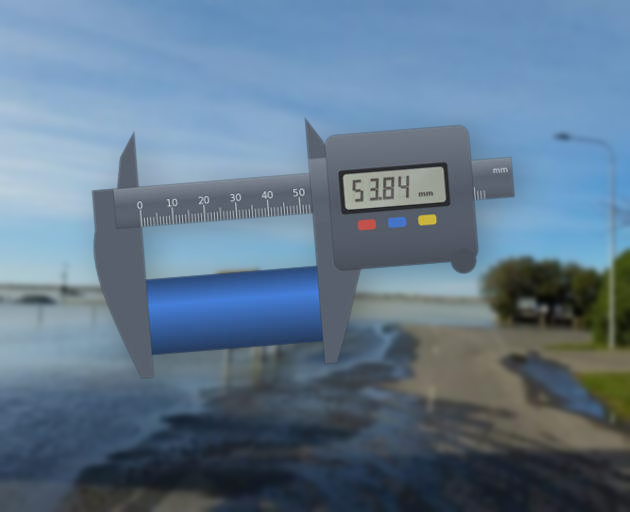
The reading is 53.84 mm
